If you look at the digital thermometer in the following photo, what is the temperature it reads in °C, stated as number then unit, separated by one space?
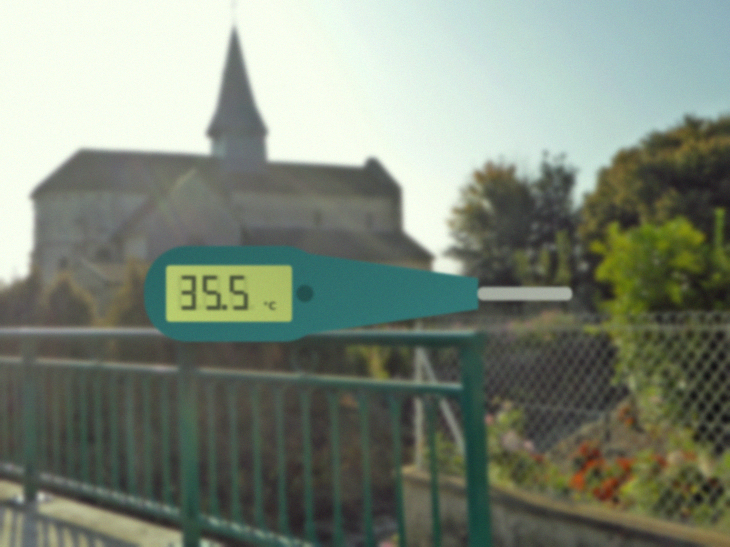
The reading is 35.5 °C
